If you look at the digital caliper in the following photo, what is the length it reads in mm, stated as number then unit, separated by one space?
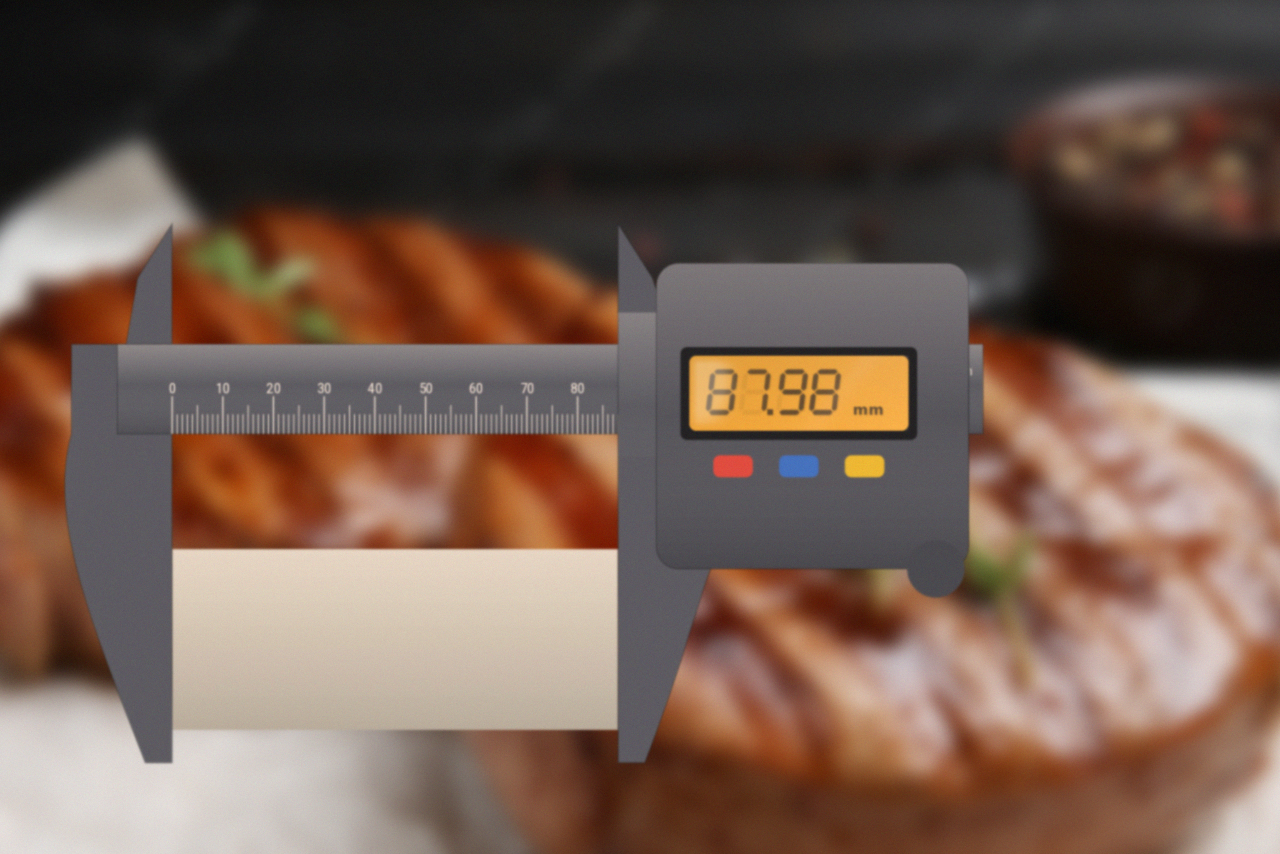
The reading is 87.98 mm
